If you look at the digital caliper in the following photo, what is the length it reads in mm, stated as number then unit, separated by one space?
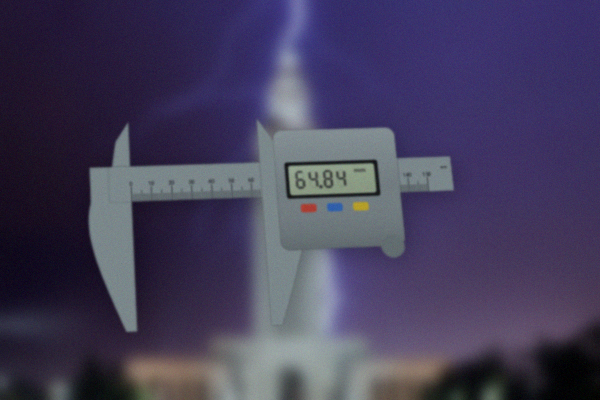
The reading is 64.84 mm
